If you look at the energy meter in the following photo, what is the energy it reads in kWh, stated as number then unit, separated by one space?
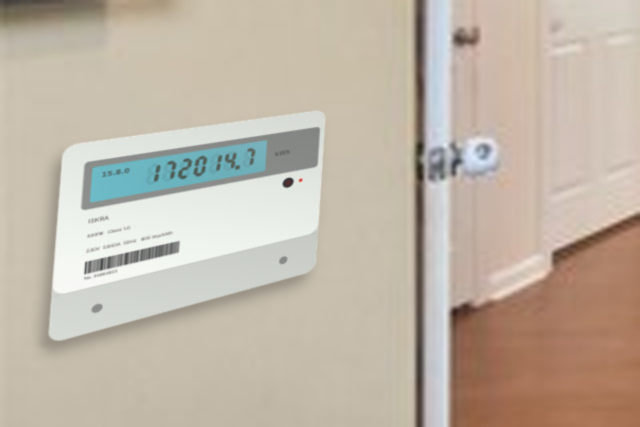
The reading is 172014.7 kWh
